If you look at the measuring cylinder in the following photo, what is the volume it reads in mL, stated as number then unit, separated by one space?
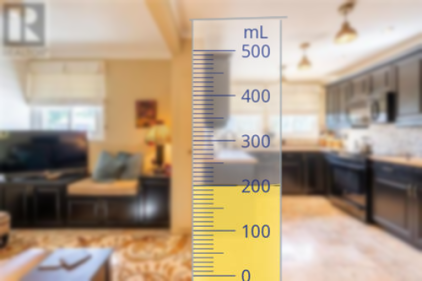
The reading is 200 mL
